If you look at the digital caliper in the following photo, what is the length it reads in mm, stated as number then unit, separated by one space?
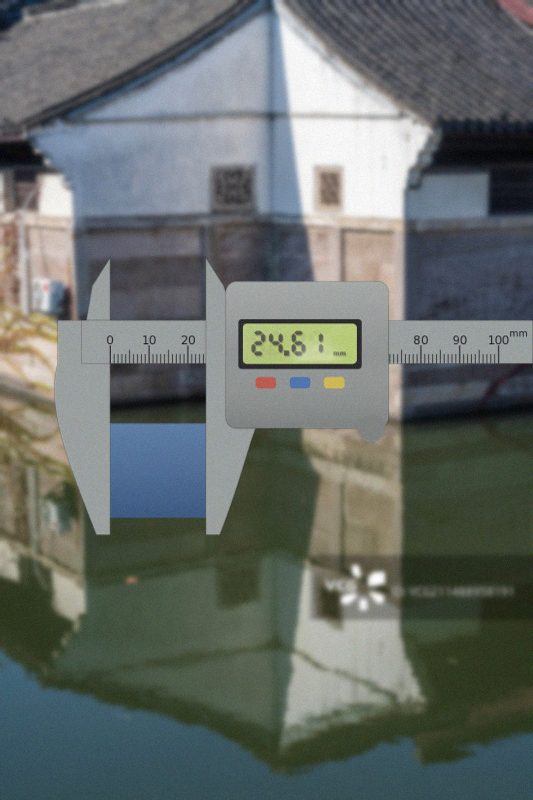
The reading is 24.61 mm
